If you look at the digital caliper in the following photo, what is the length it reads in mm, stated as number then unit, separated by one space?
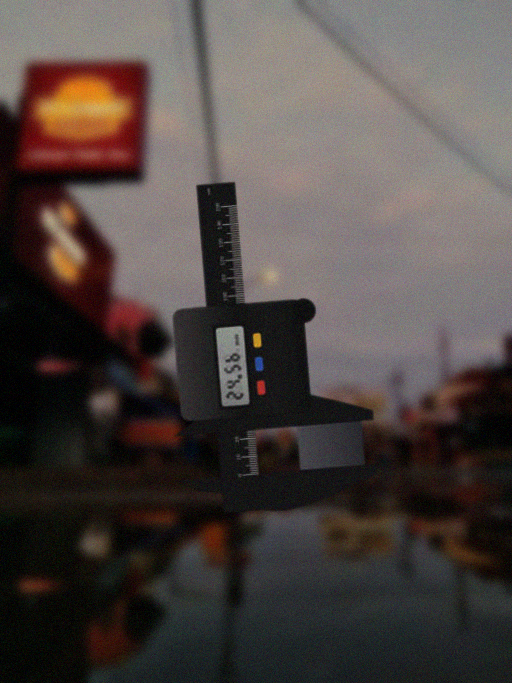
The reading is 24.56 mm
